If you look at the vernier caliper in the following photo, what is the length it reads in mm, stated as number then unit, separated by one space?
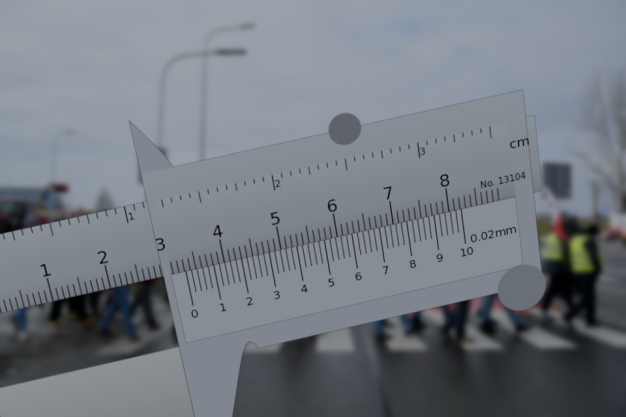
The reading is 33.2 mm
